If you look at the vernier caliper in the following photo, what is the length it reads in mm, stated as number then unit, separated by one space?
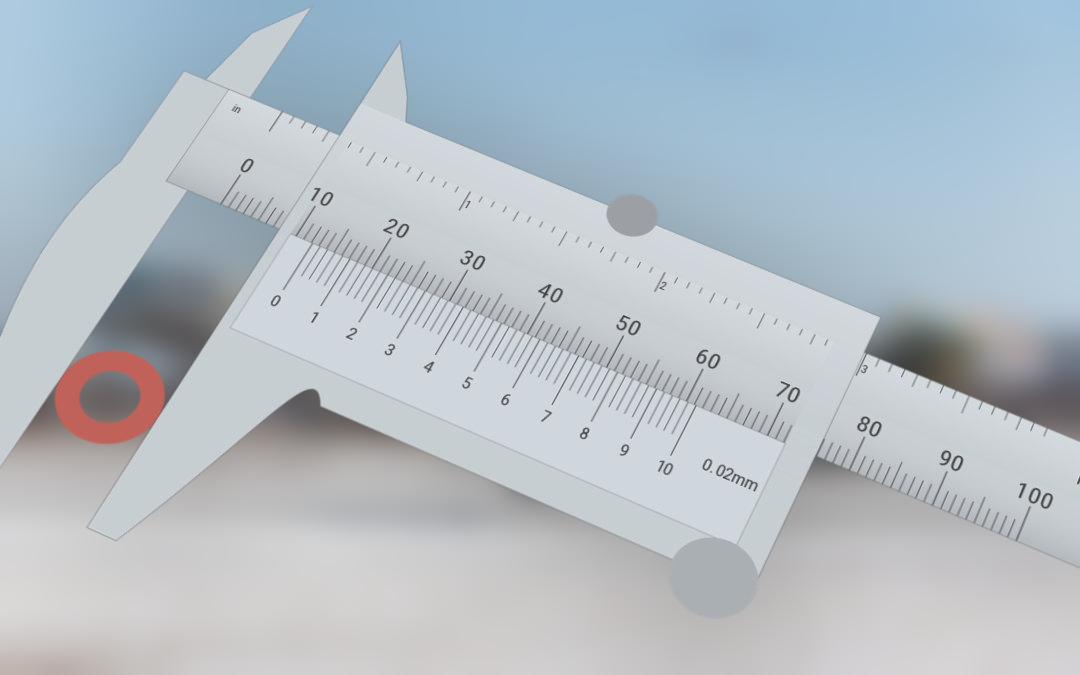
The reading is 12.2 mm
